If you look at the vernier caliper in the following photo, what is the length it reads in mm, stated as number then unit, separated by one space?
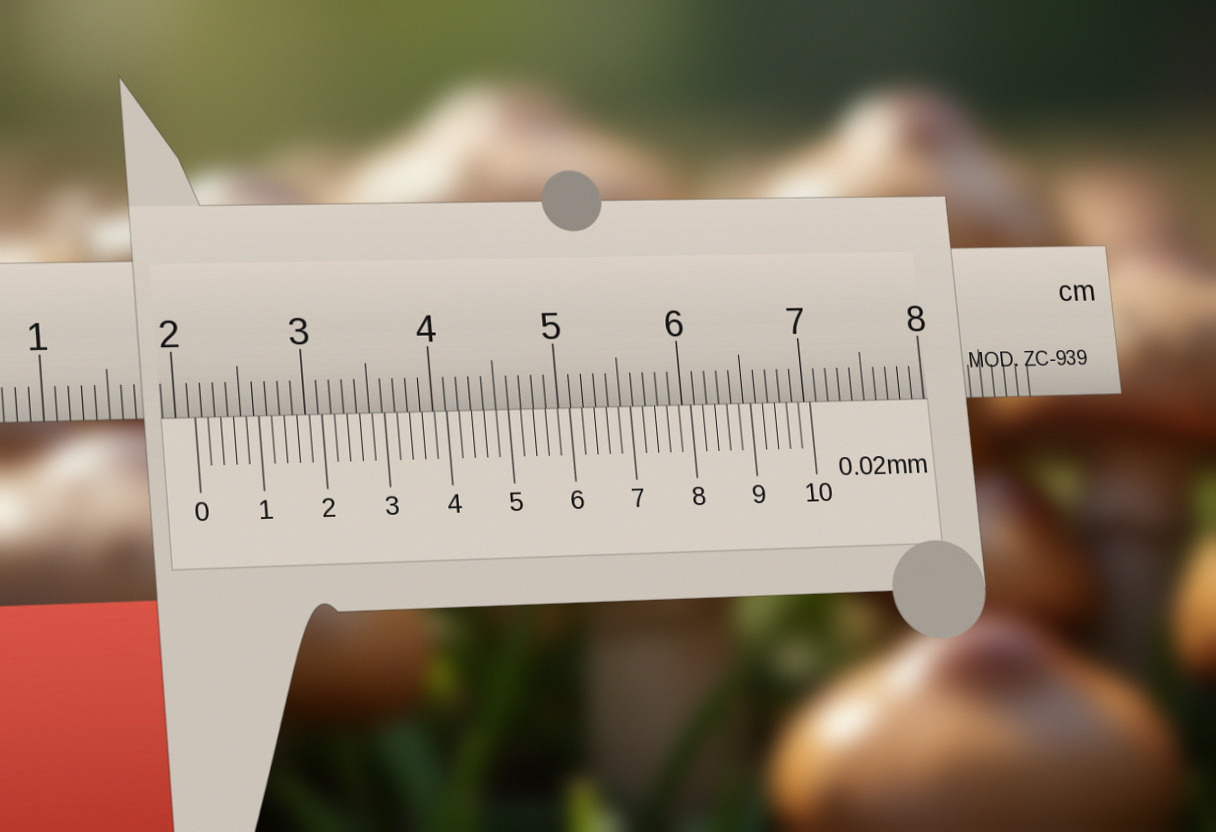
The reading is 21.5 mm
